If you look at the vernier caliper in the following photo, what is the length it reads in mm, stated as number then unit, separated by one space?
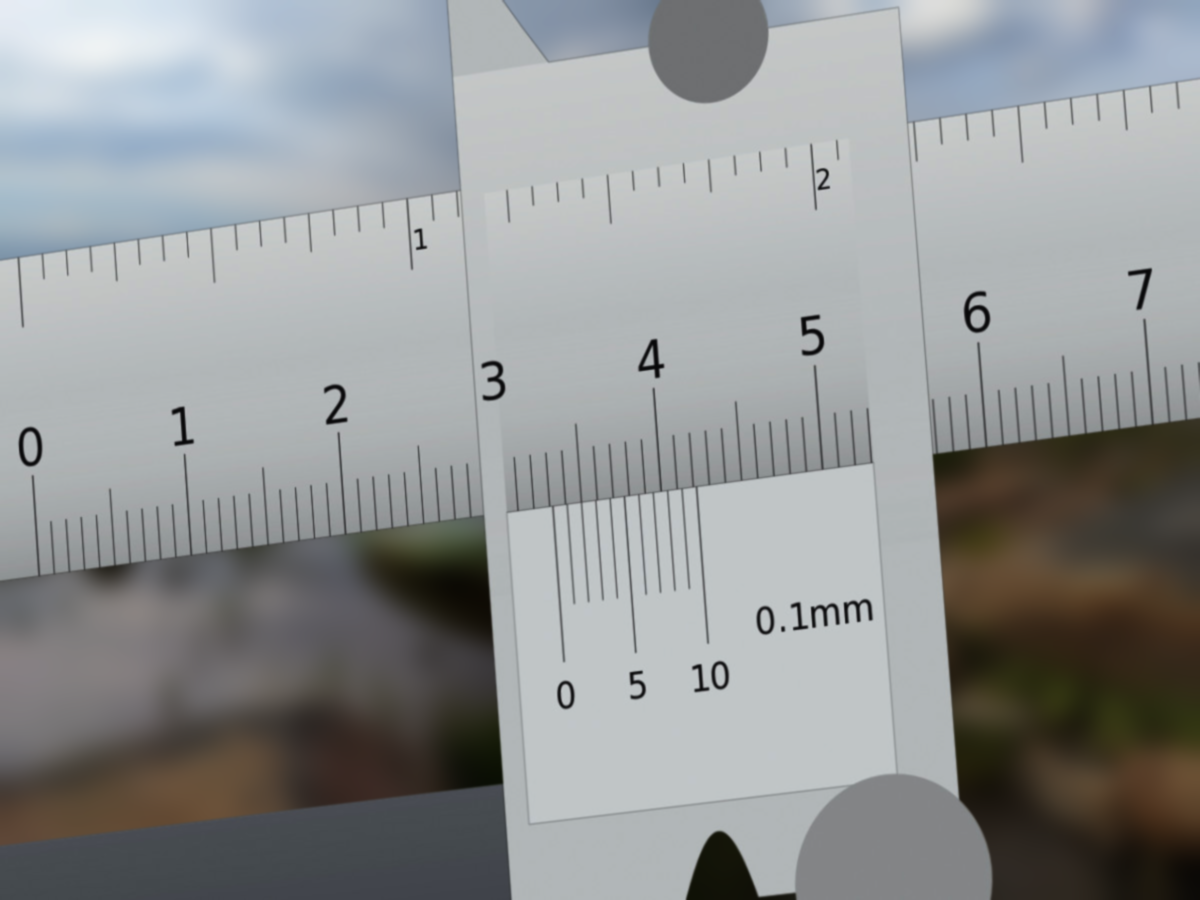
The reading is 33.2 mm
